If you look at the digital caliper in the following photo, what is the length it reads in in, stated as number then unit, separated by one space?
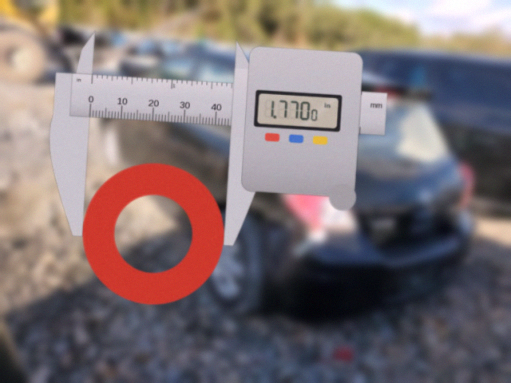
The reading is 1.7700 in
